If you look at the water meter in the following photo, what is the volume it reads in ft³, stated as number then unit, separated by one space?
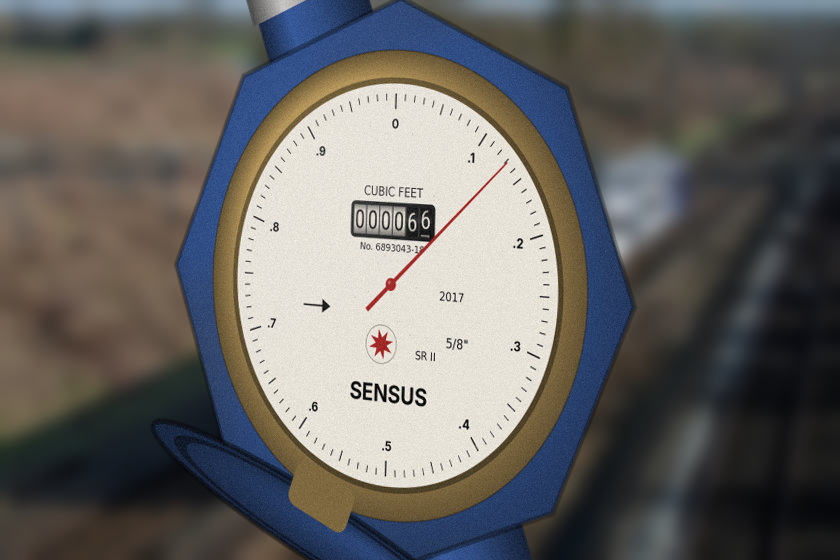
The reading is 66.13 ft³
